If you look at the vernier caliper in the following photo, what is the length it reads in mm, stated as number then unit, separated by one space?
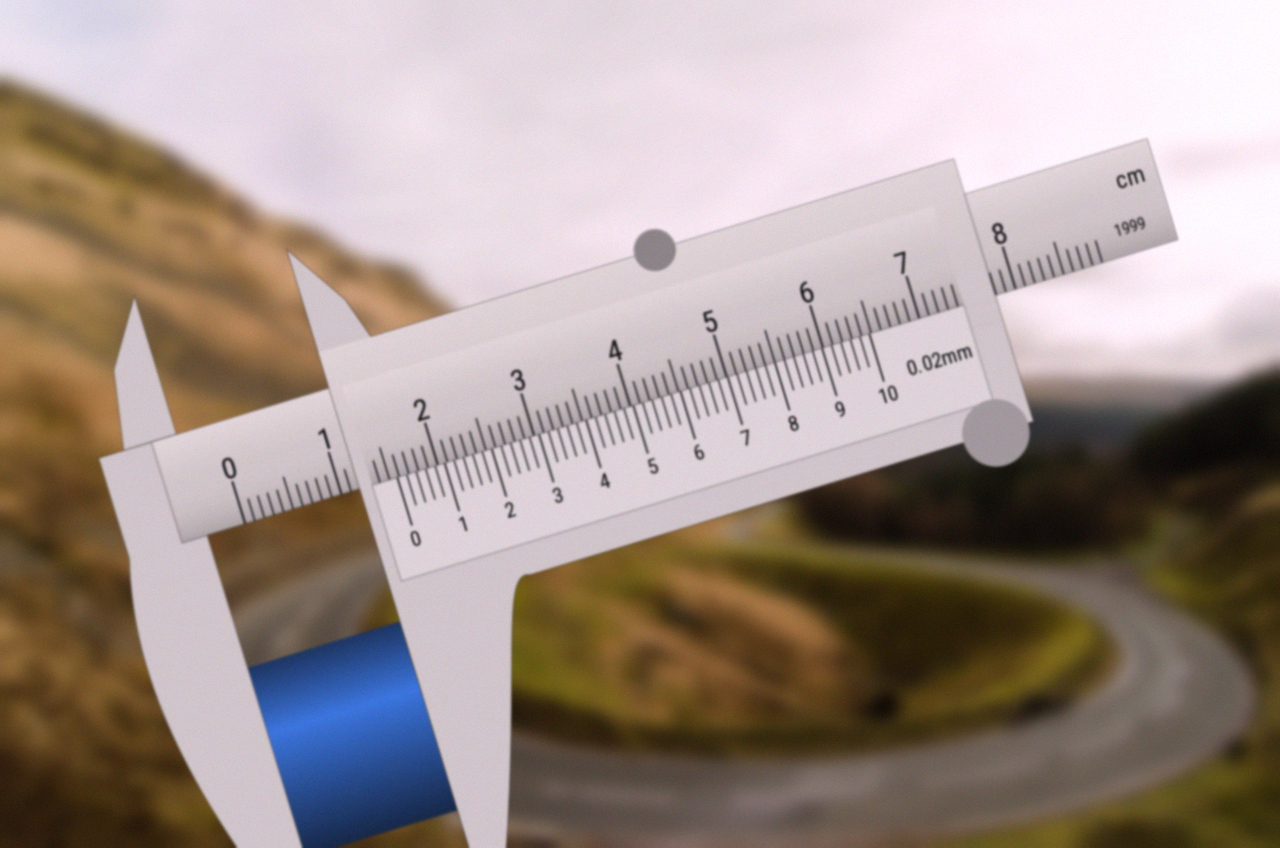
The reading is 15.8 mm
